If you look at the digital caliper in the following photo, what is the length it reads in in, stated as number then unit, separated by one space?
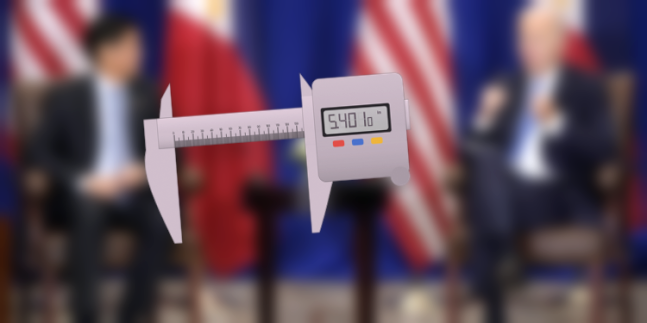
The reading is 5.4010 in
